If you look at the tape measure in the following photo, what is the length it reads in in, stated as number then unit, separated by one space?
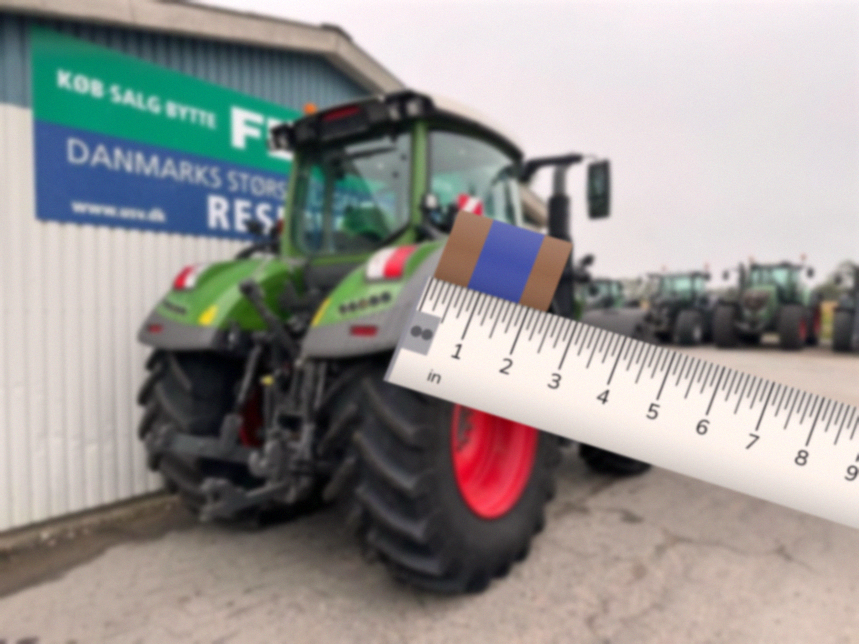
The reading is 2.375 in
